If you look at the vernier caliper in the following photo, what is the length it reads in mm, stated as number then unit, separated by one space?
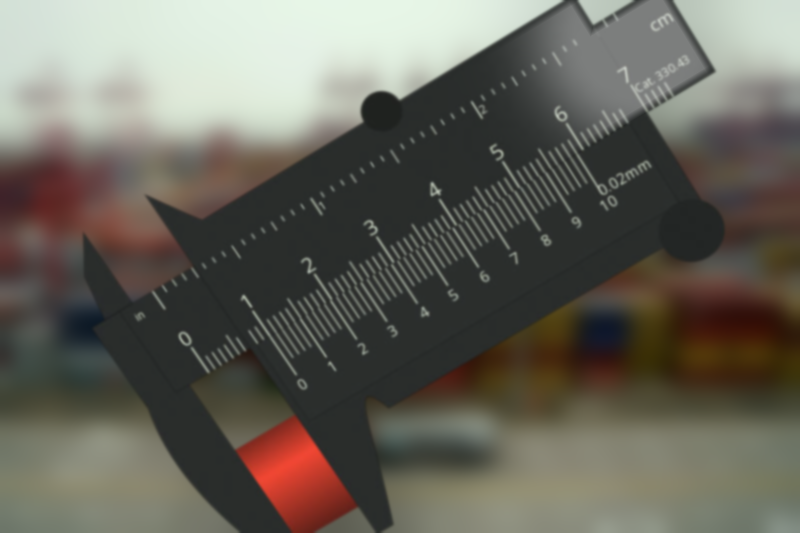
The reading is 10.0 mm
